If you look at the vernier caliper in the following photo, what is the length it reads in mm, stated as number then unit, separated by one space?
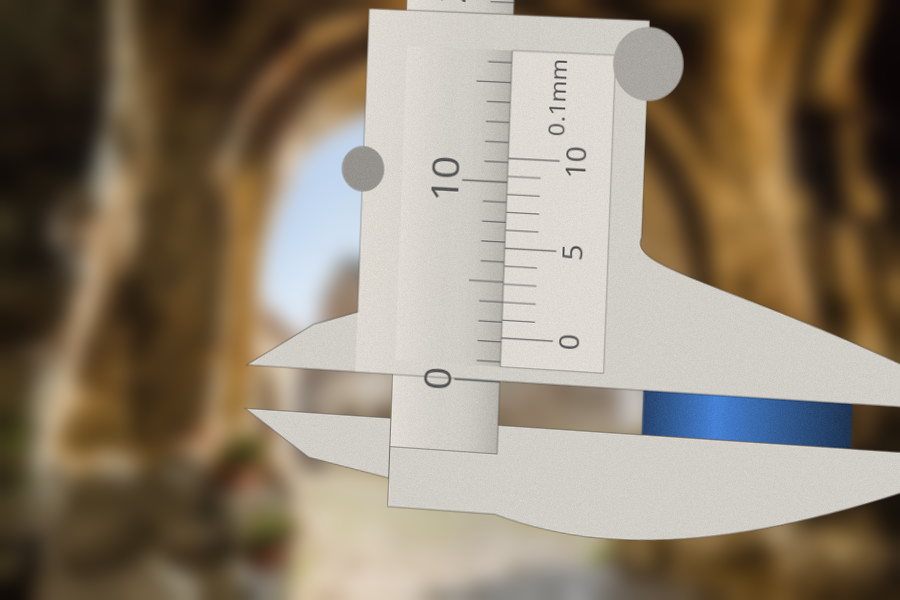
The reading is 2.2 mm
